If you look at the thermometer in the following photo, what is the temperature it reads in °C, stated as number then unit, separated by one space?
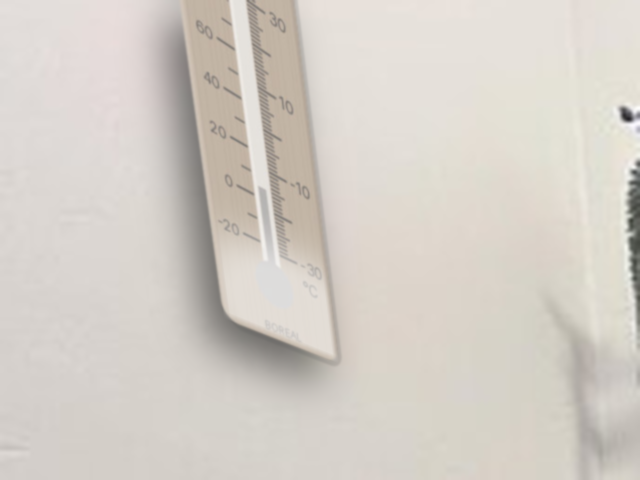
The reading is -15 °C
